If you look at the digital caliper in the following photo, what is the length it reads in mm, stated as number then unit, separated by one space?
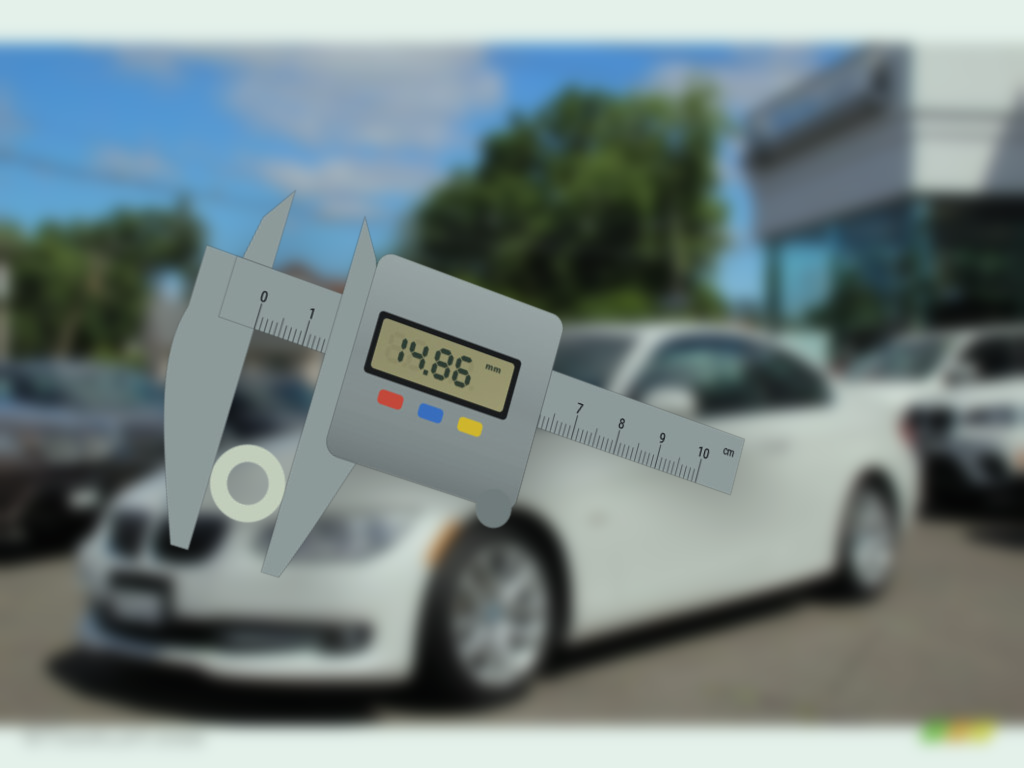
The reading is 14.86 mm
